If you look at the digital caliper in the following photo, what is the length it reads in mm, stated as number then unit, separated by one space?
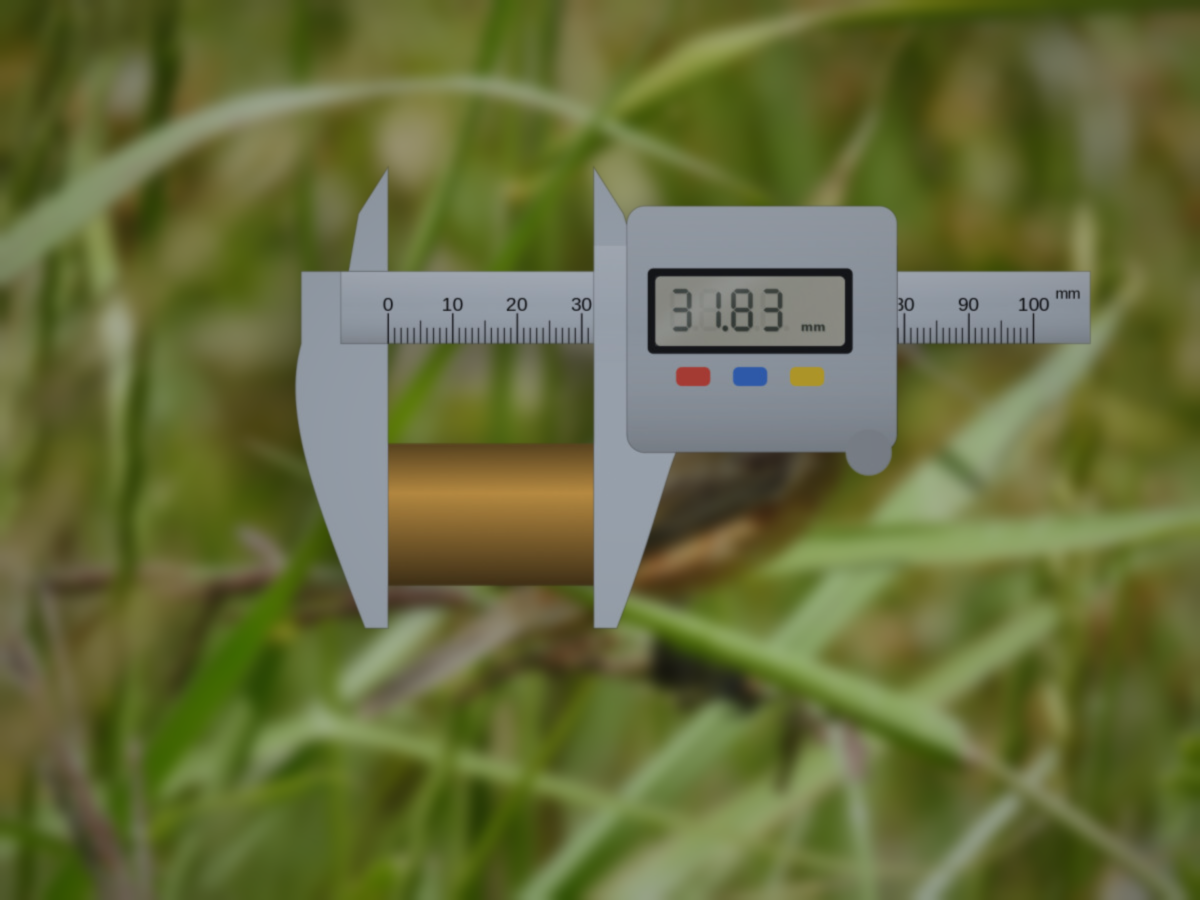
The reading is 31.83 mm
